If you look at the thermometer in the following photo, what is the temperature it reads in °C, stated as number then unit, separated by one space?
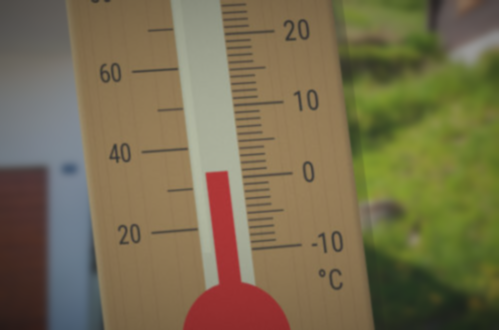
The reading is 1 °C
